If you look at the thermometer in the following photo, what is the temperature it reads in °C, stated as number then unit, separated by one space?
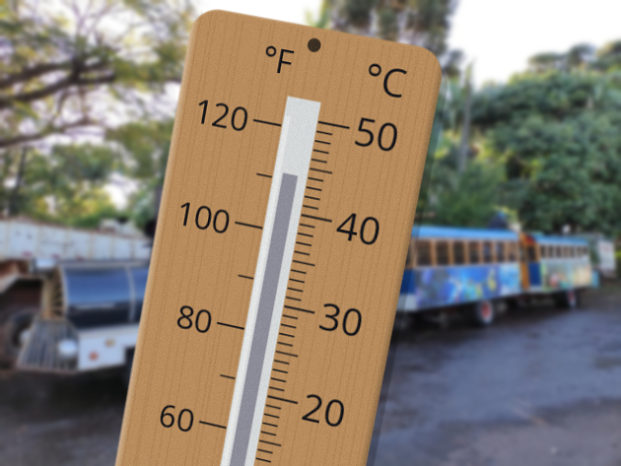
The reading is 44 °C
